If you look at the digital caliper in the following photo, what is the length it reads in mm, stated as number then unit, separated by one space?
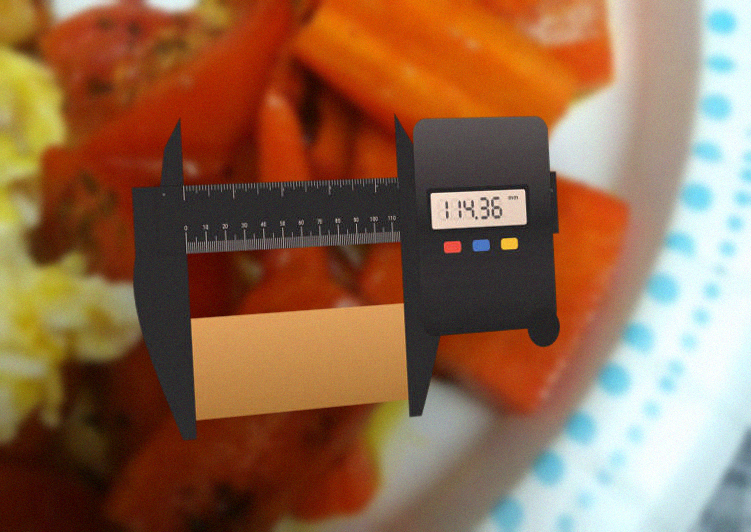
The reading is 114.36 mm
